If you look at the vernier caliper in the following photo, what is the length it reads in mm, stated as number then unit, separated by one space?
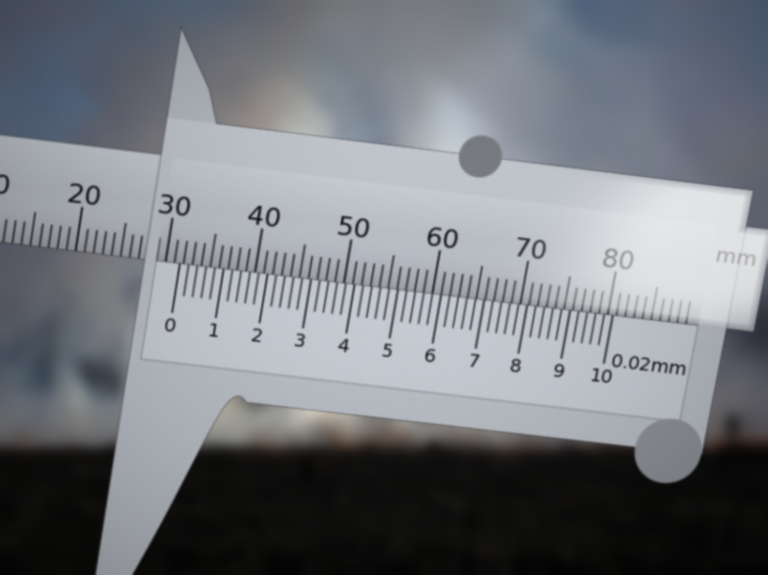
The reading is 31.6 mm
